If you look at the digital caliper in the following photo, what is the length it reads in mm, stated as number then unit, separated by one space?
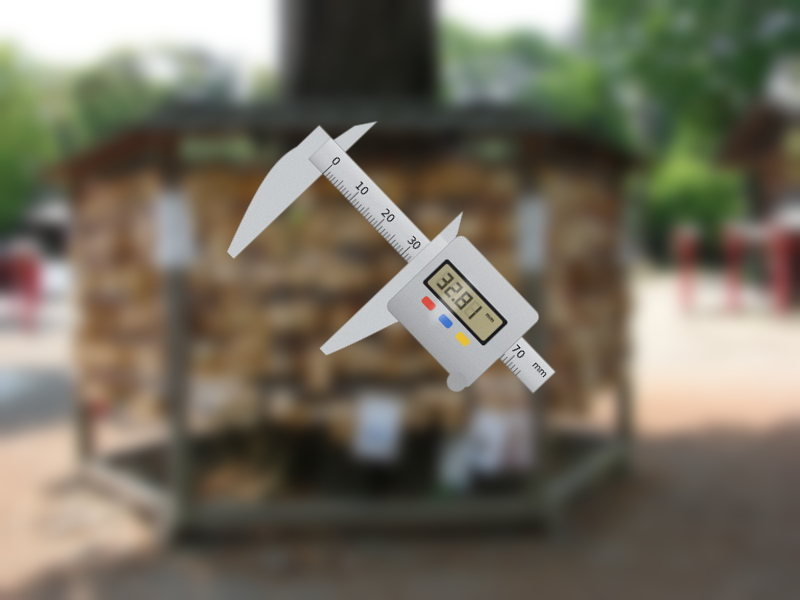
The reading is 32.81 mm
